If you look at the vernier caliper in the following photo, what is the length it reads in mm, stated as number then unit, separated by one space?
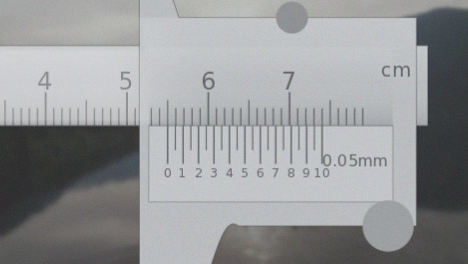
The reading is 55.0 mm
